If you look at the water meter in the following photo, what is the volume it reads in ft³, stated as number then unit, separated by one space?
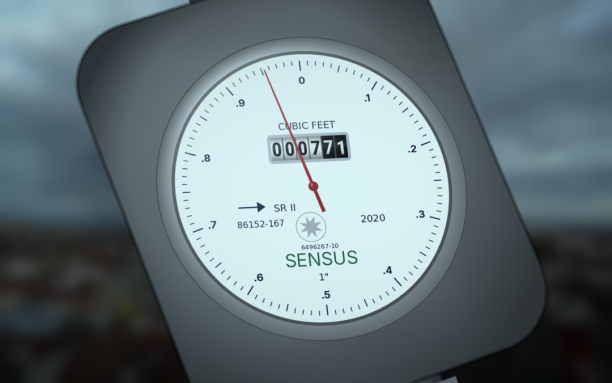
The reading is 770.95 ft³
